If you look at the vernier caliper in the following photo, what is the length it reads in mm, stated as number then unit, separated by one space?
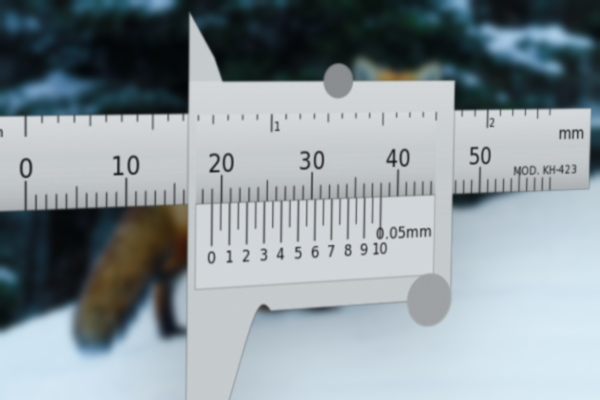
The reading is 19.0 mm
